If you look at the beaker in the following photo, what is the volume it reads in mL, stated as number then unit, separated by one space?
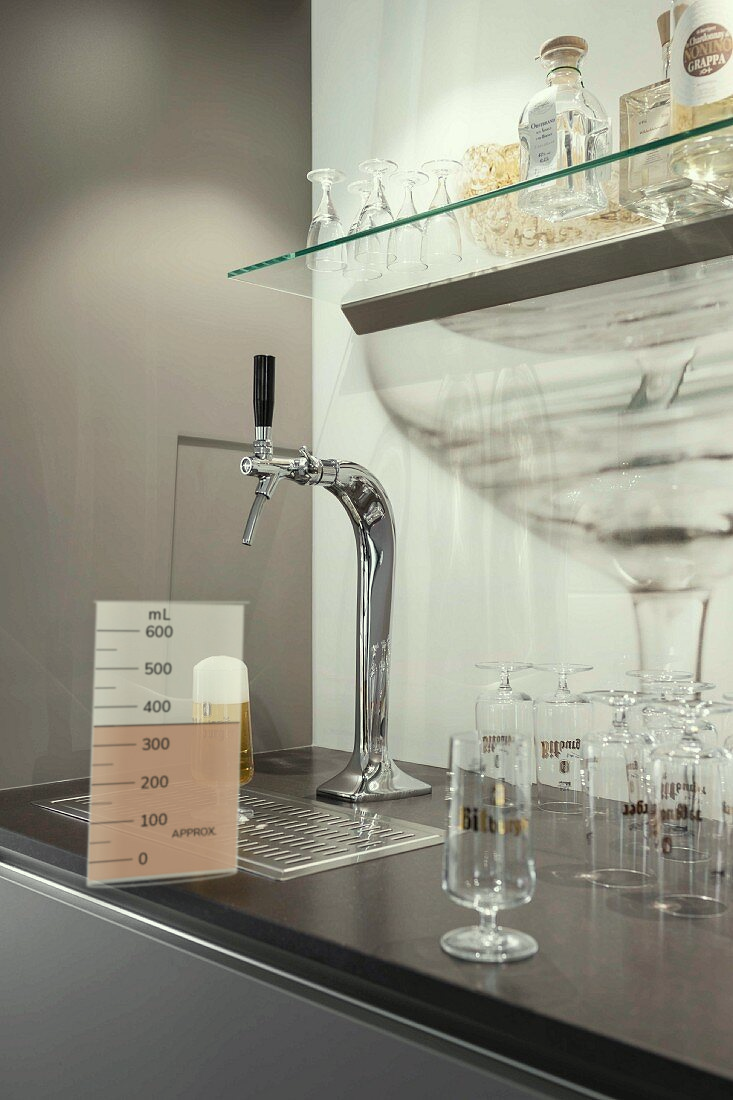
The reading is 350 mL
